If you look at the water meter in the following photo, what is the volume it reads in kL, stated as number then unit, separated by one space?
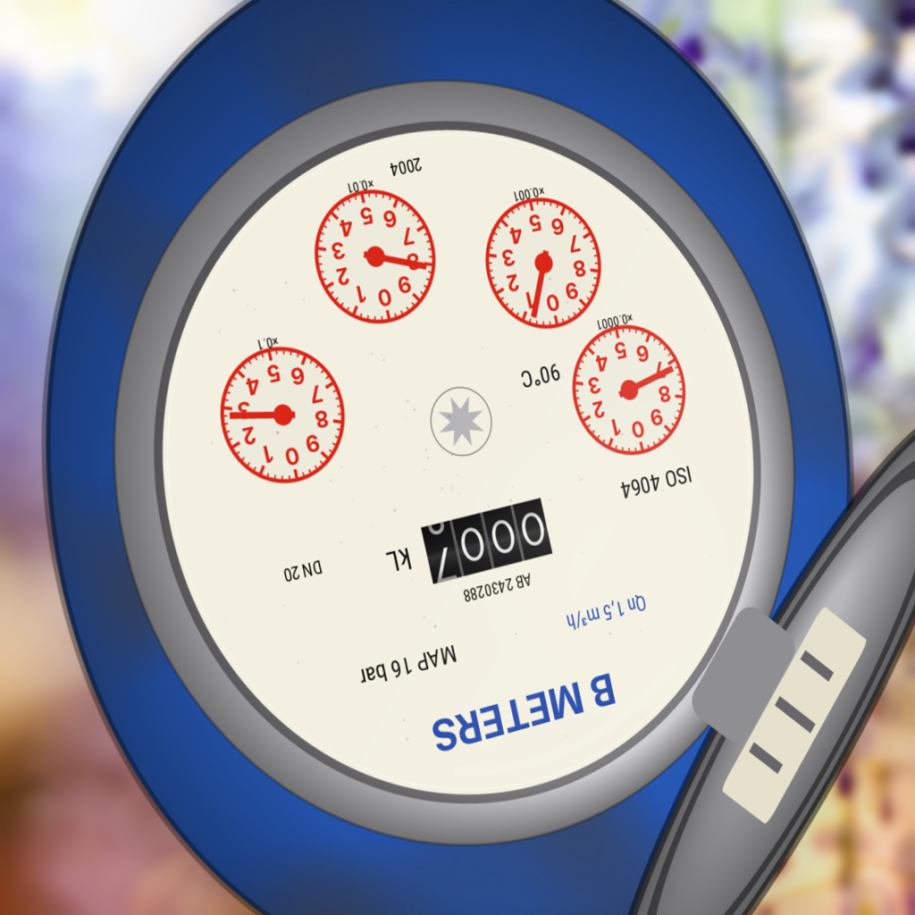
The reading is 7.2807 kL
